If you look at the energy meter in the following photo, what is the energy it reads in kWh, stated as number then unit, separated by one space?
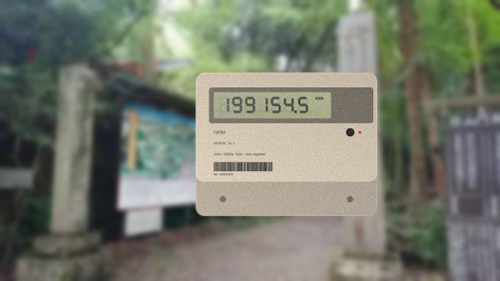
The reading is 199154.5 kWh
